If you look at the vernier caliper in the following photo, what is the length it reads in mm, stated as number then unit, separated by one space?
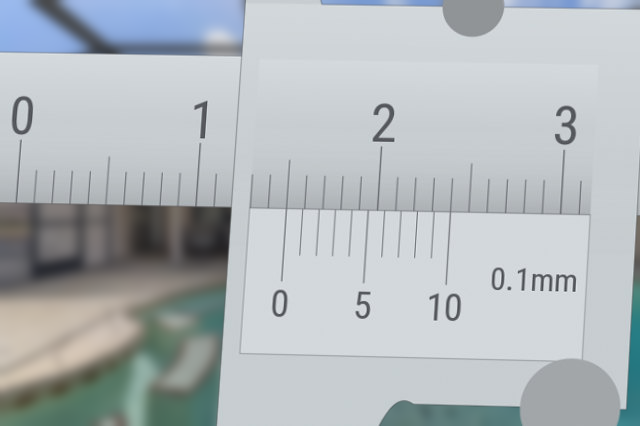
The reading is 15.0 mm
